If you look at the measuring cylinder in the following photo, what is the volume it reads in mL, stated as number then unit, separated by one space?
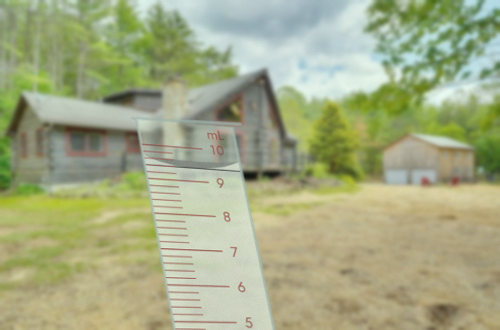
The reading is 9.4 mL
